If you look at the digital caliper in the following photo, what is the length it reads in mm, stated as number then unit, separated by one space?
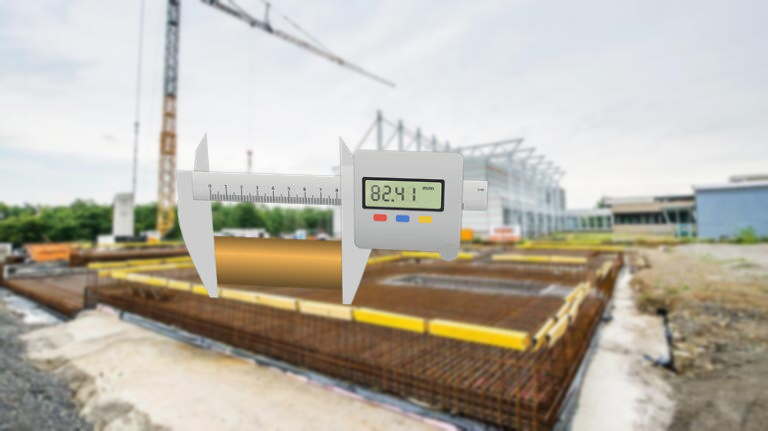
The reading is 82.41 mm
